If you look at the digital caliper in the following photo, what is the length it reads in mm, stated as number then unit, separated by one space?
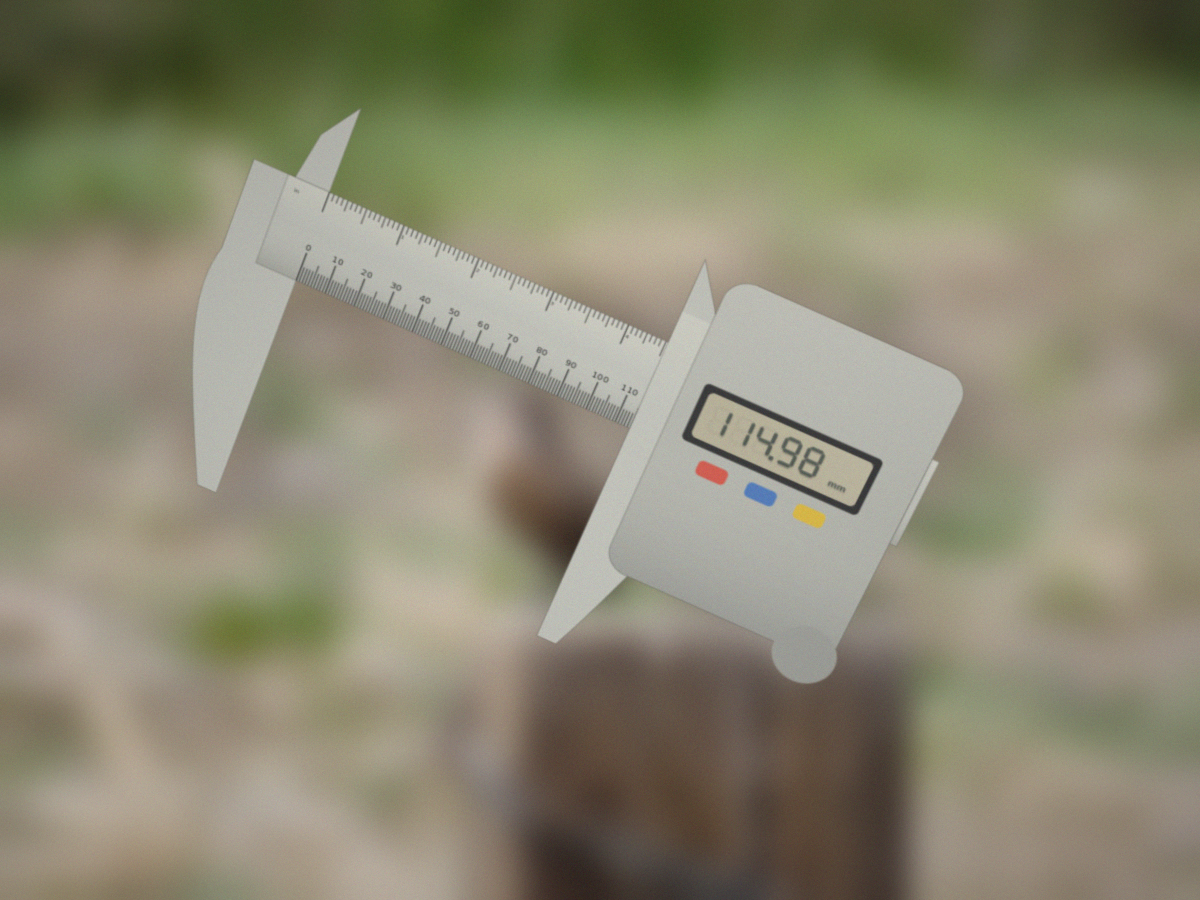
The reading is 114.98 mm
